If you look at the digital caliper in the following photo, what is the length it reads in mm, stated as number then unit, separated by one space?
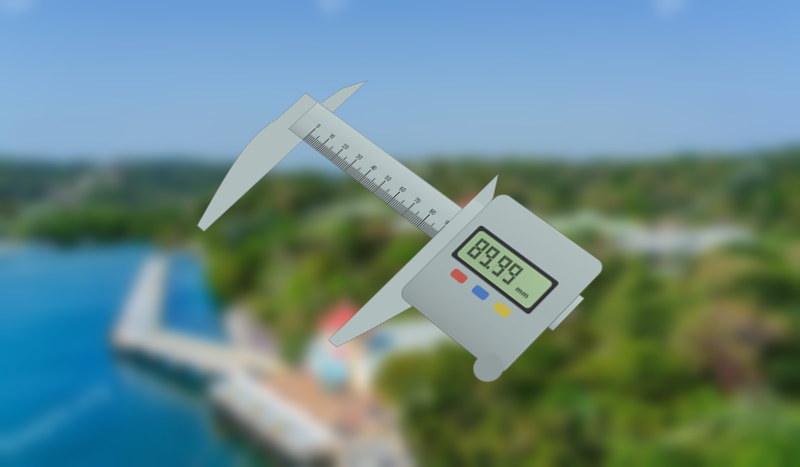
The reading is 89.99 mm
